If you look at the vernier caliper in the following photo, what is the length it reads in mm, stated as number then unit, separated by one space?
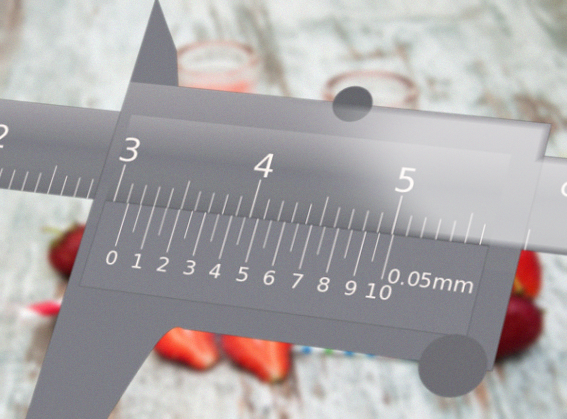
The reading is 31.1 mm
